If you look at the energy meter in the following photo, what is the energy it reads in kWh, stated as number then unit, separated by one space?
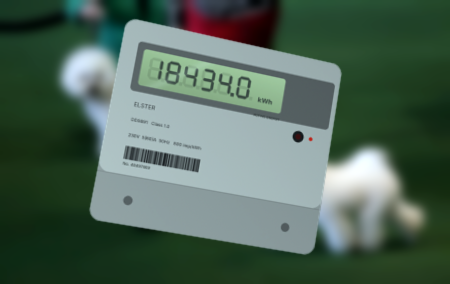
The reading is 18434.0 kWh
